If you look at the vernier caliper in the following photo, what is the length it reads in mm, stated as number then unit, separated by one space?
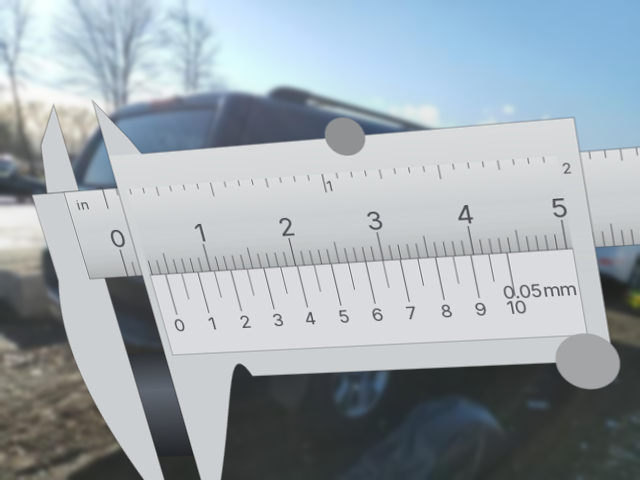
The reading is 4.6 mm
